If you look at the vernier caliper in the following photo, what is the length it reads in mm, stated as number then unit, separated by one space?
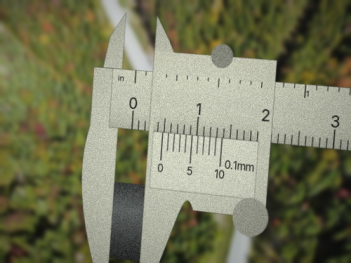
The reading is 4.8 mm
